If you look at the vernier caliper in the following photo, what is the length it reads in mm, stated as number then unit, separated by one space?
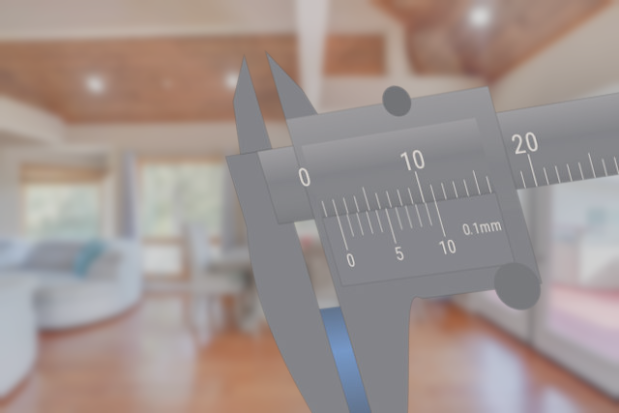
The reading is 2.0 mm
